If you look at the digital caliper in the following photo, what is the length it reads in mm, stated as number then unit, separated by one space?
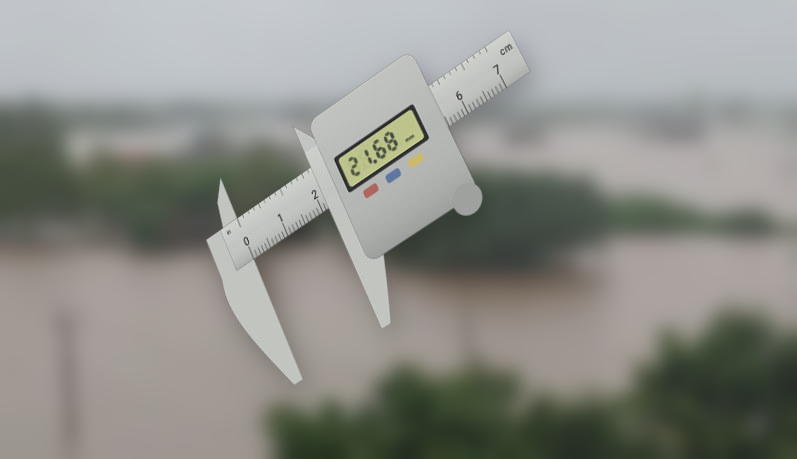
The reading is 21.68 mm
